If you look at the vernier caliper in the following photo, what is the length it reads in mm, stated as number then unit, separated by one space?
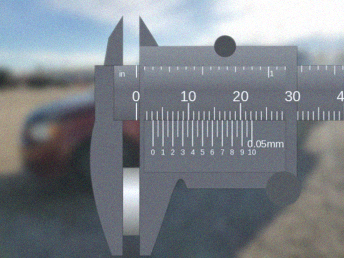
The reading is 3.2 mm
